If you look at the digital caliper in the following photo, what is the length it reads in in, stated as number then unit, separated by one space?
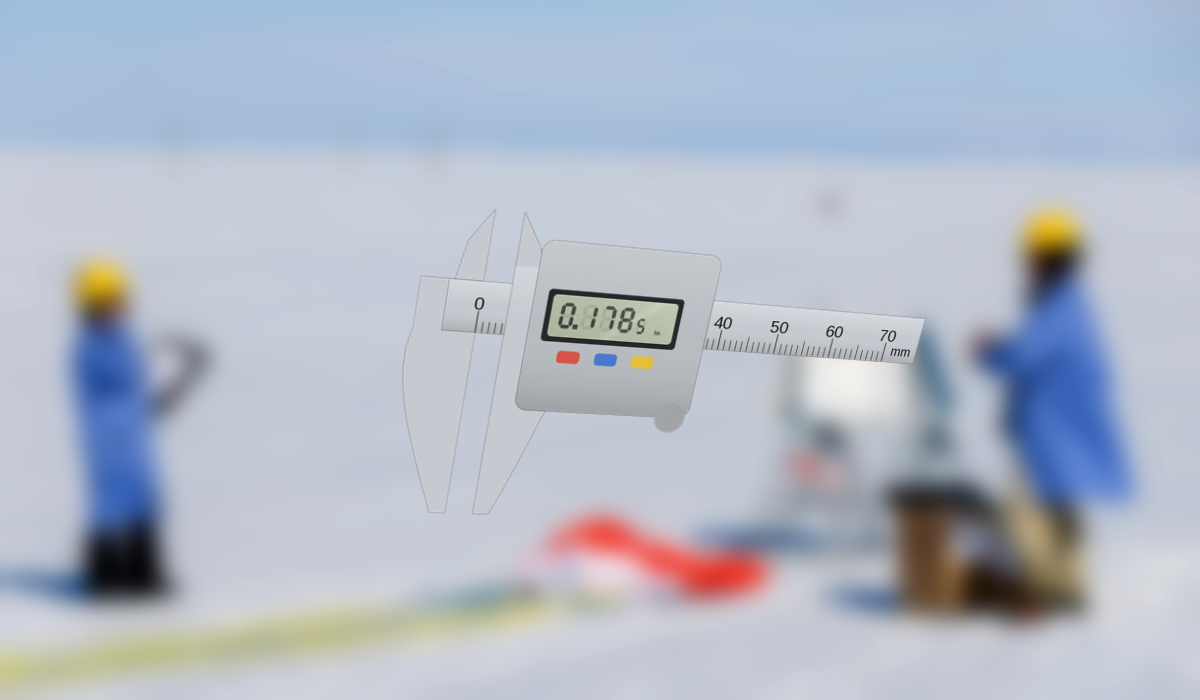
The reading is 0.1785 in
